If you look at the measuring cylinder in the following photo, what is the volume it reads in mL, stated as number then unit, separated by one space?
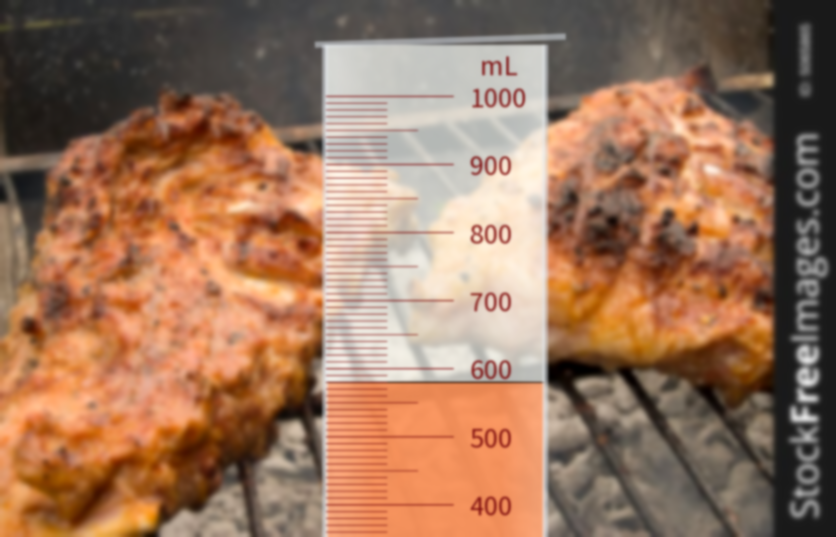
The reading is 580 mL
